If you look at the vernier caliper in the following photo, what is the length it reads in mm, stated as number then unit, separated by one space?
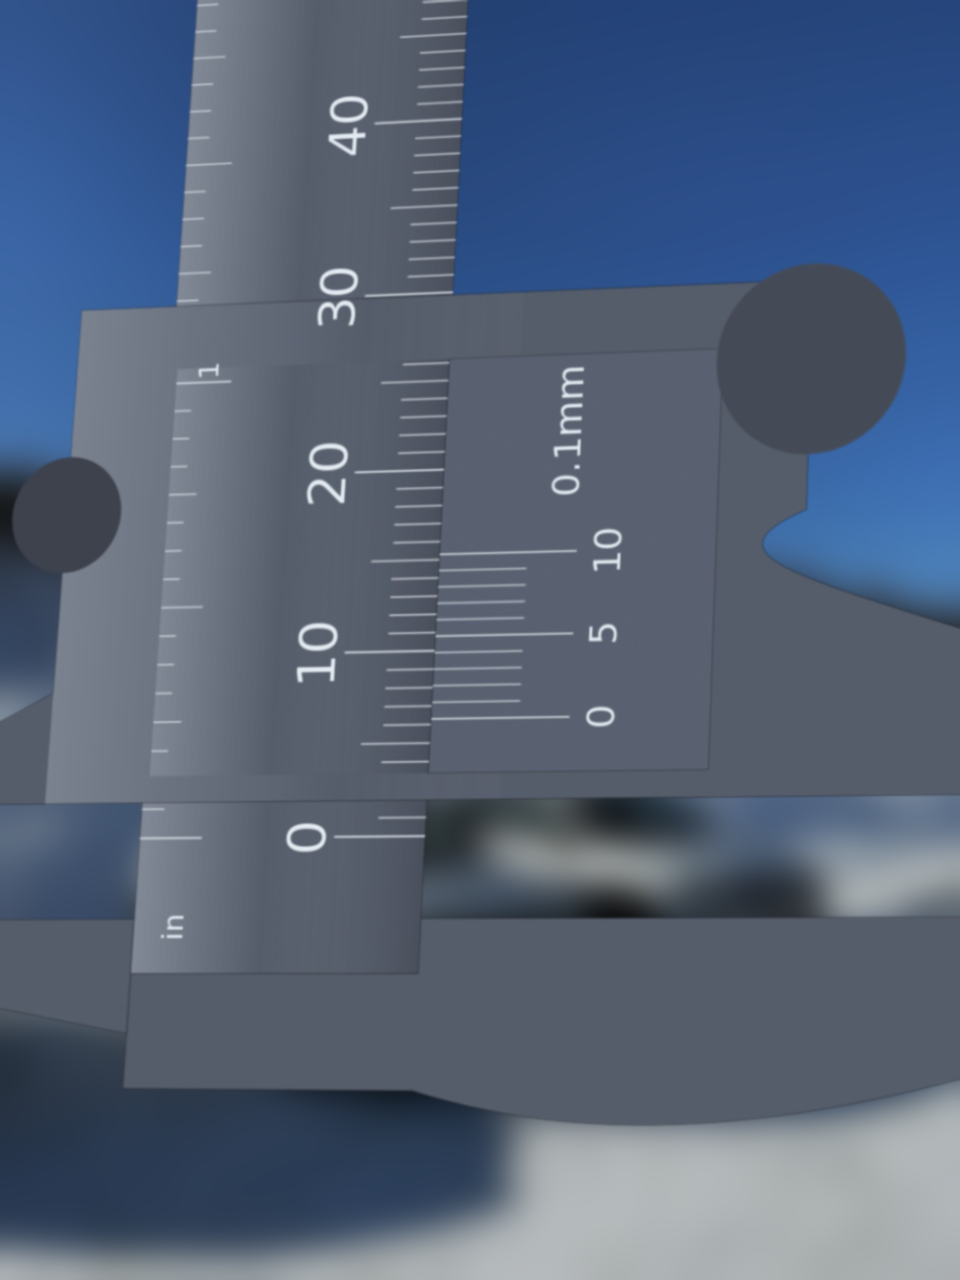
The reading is 6.3 mm
